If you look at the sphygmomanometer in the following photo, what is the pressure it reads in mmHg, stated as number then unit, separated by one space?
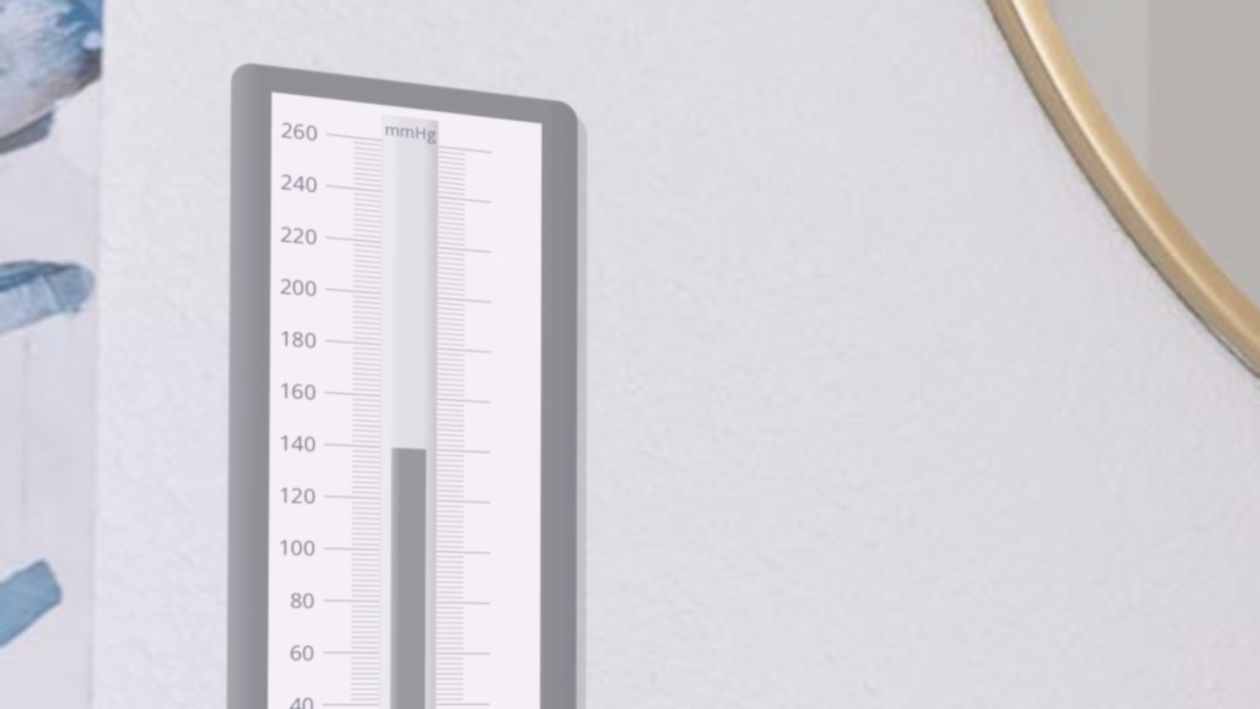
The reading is 140 mmHg
